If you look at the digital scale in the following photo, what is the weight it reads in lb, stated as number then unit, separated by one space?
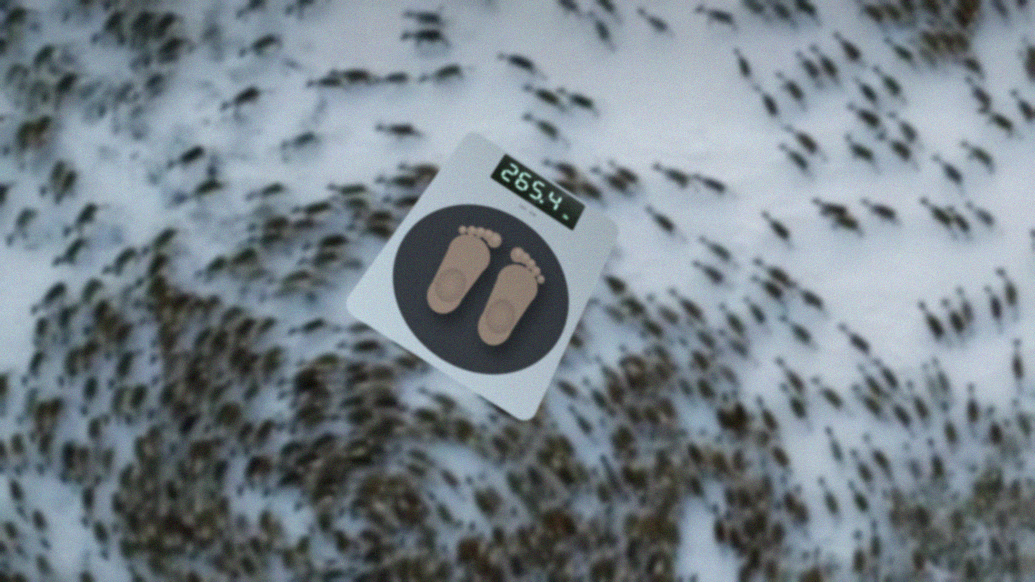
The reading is 265.4 lb
